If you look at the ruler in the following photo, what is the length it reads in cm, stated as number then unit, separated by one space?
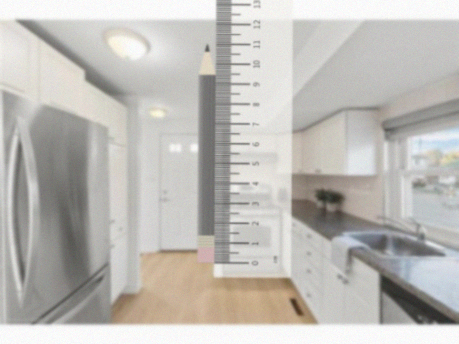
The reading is 11 cm
